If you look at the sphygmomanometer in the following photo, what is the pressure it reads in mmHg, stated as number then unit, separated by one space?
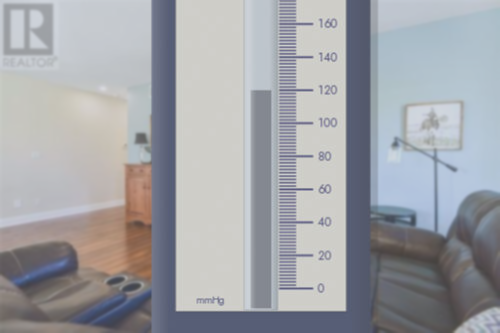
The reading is 120 mmHg
